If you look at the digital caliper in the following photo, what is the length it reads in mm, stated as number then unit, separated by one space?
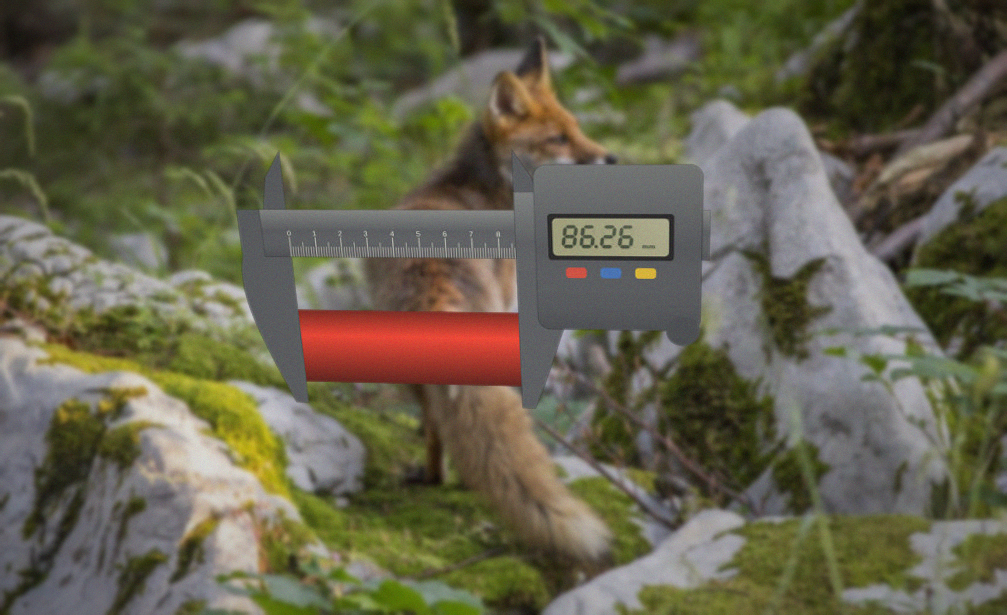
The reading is 86.26 mm
